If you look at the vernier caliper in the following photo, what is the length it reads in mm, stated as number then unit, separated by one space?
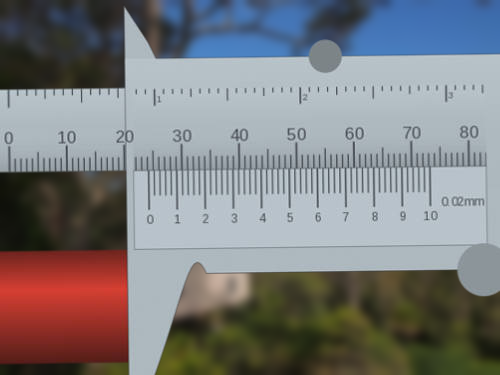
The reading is 24.2 mm
